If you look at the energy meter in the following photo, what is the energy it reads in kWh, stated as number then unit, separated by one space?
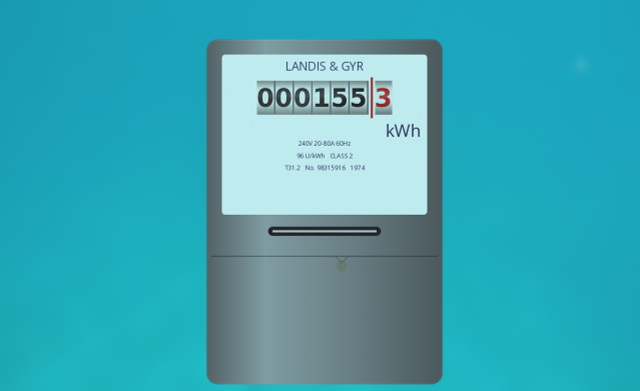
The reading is 155.3 kWh
